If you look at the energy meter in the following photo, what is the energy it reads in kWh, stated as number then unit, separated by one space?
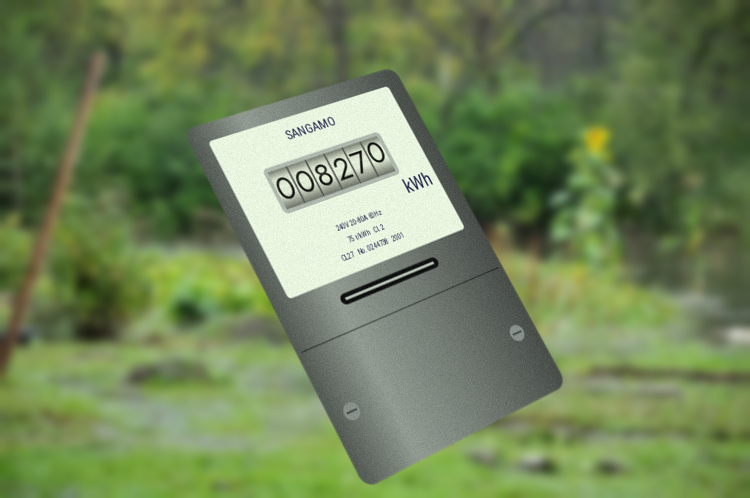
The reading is 8270 kWh
